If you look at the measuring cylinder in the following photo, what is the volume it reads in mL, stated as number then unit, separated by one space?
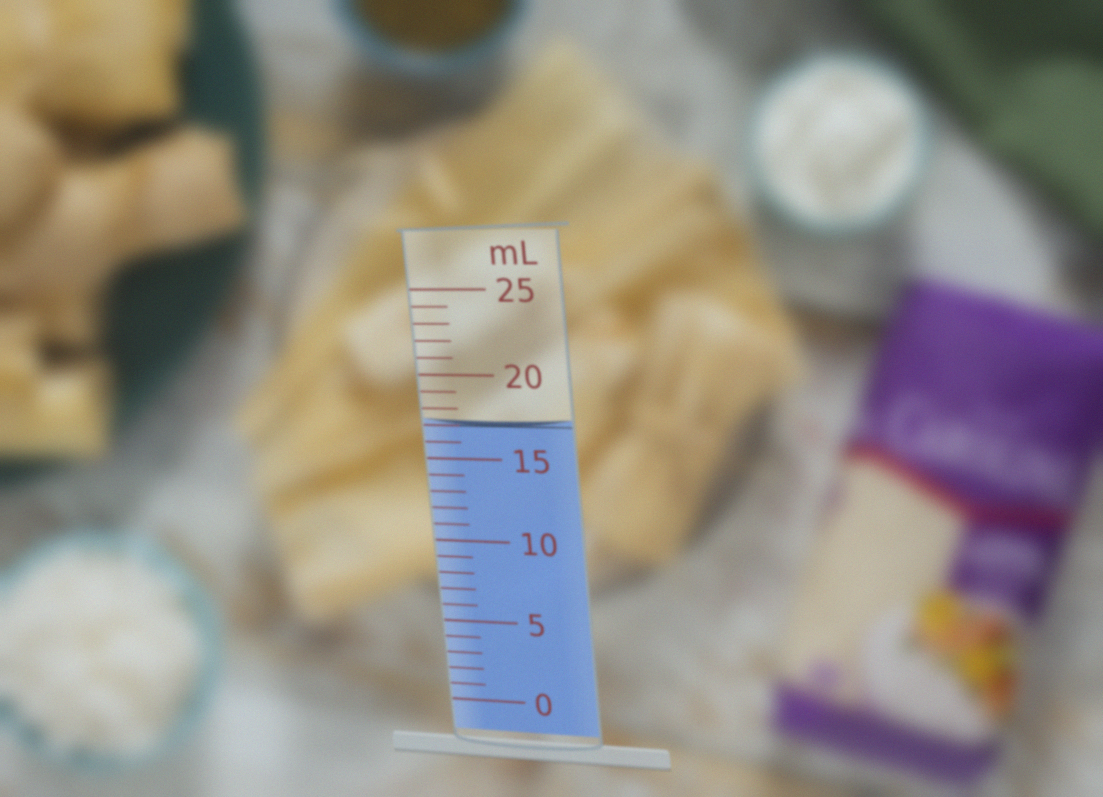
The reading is 17 mL
